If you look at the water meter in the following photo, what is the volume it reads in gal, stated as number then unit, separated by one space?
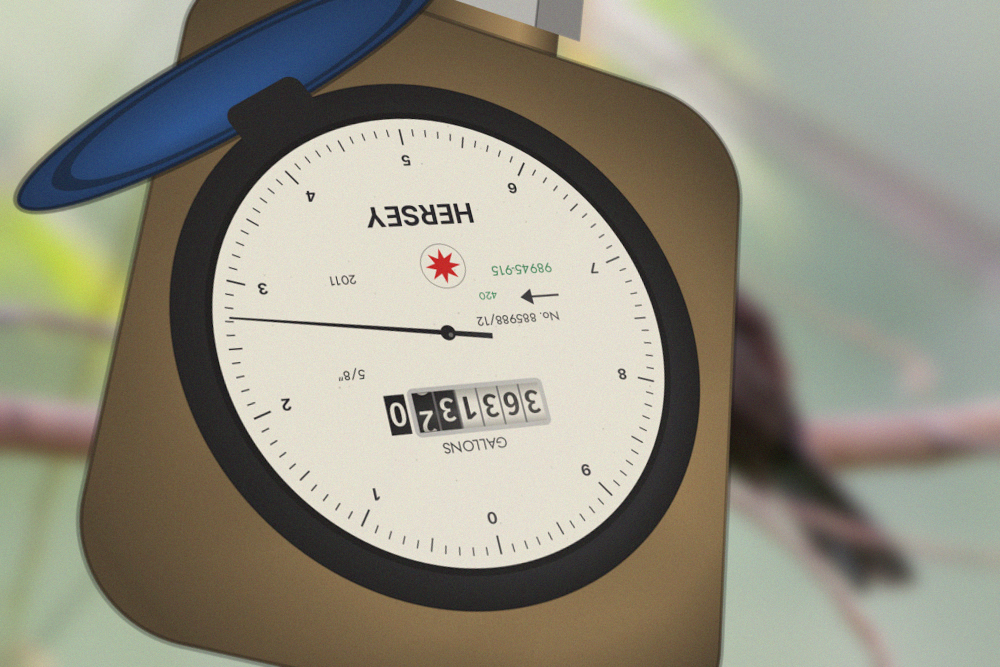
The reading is 3631322.7 gal
